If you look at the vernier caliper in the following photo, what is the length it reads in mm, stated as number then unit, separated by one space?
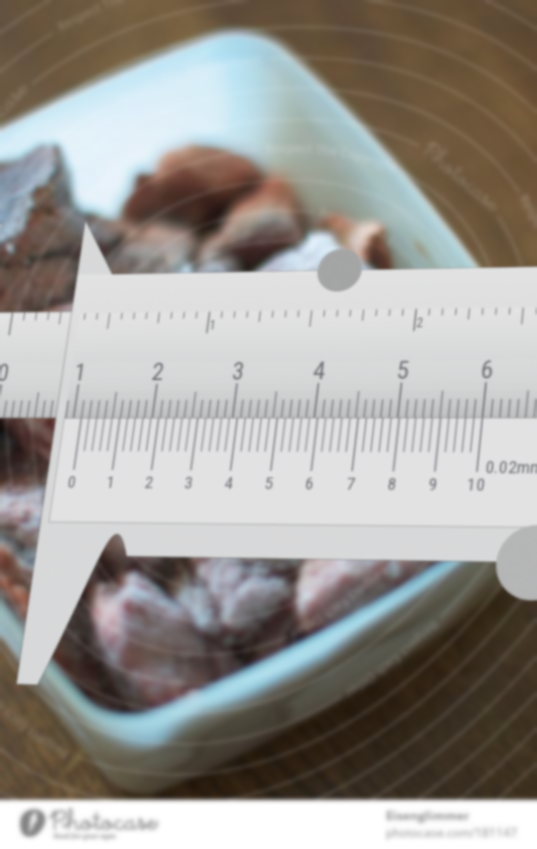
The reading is 11.0 mm
